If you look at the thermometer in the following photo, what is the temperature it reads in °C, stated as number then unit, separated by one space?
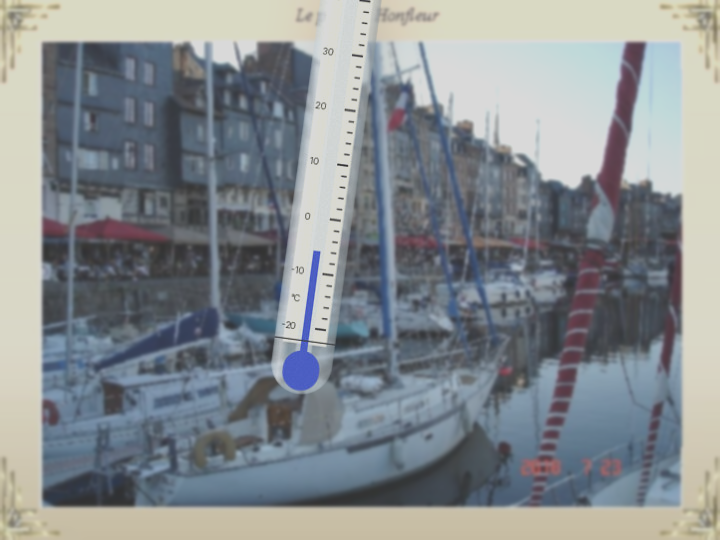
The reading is -6 °C
